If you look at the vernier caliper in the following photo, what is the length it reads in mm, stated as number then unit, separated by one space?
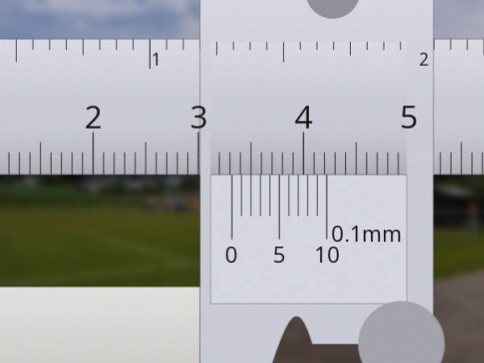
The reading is 33.2 mm
